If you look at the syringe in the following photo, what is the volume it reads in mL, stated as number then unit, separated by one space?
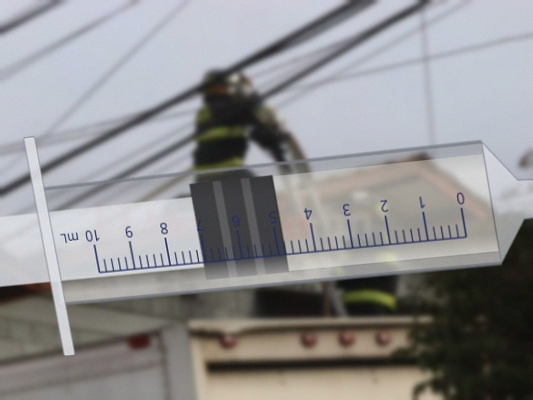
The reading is 4.8 mL
